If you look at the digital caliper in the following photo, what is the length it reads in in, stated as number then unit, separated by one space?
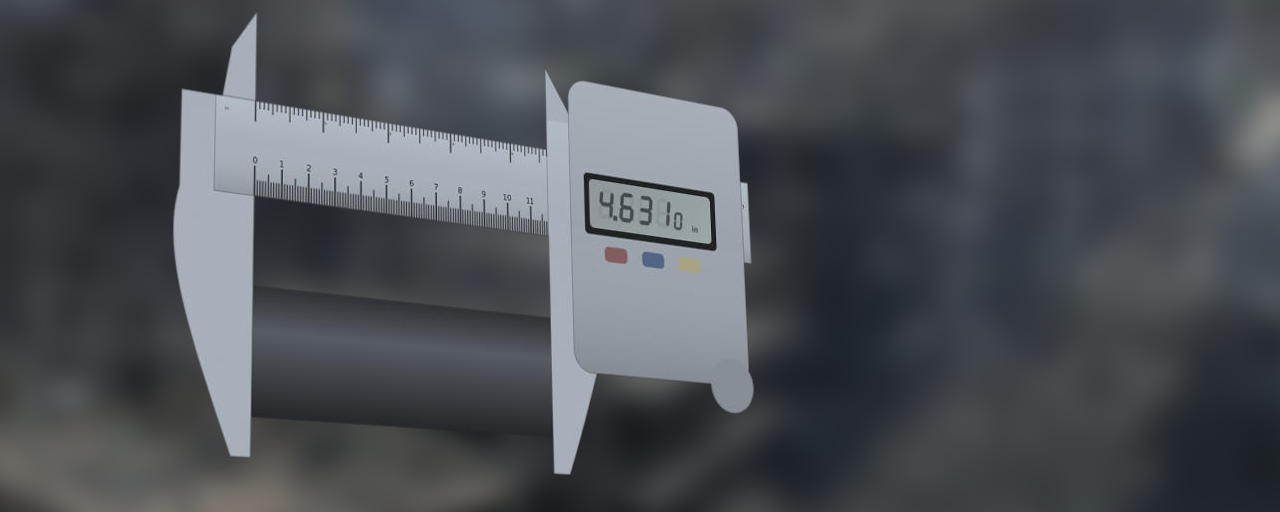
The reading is 4.6310 in
